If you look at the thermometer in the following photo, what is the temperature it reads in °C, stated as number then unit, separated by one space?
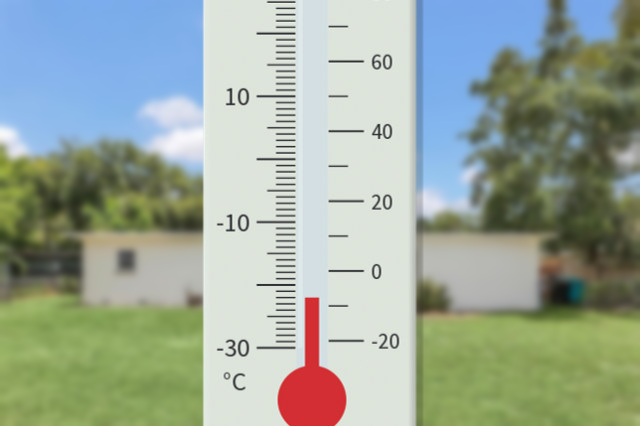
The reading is -22 °C
